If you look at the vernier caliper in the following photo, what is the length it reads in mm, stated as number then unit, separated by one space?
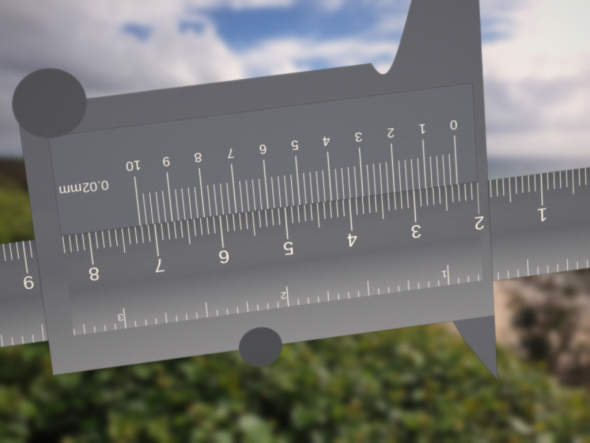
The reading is 23.2 mm
